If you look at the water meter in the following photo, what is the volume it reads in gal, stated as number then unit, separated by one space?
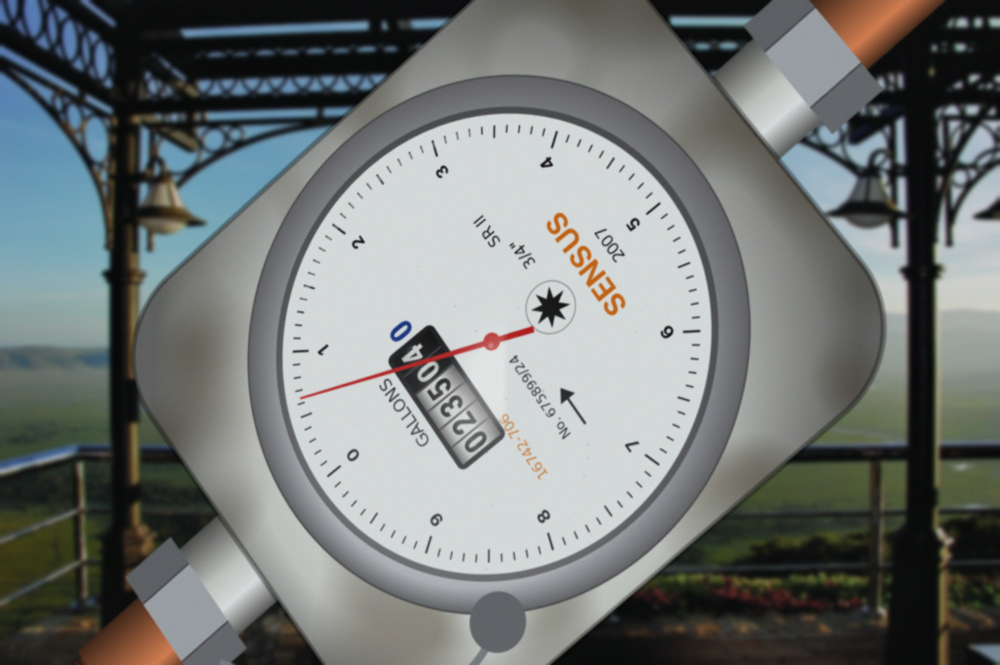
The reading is 235040.6 gal
